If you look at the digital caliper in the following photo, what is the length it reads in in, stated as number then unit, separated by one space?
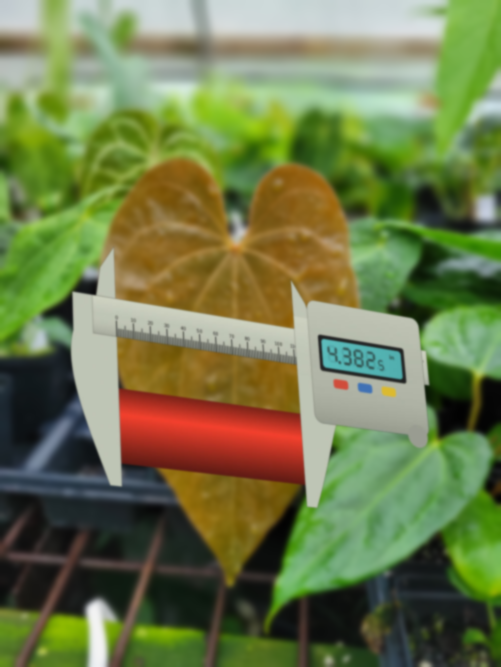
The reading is 4.3825 in
